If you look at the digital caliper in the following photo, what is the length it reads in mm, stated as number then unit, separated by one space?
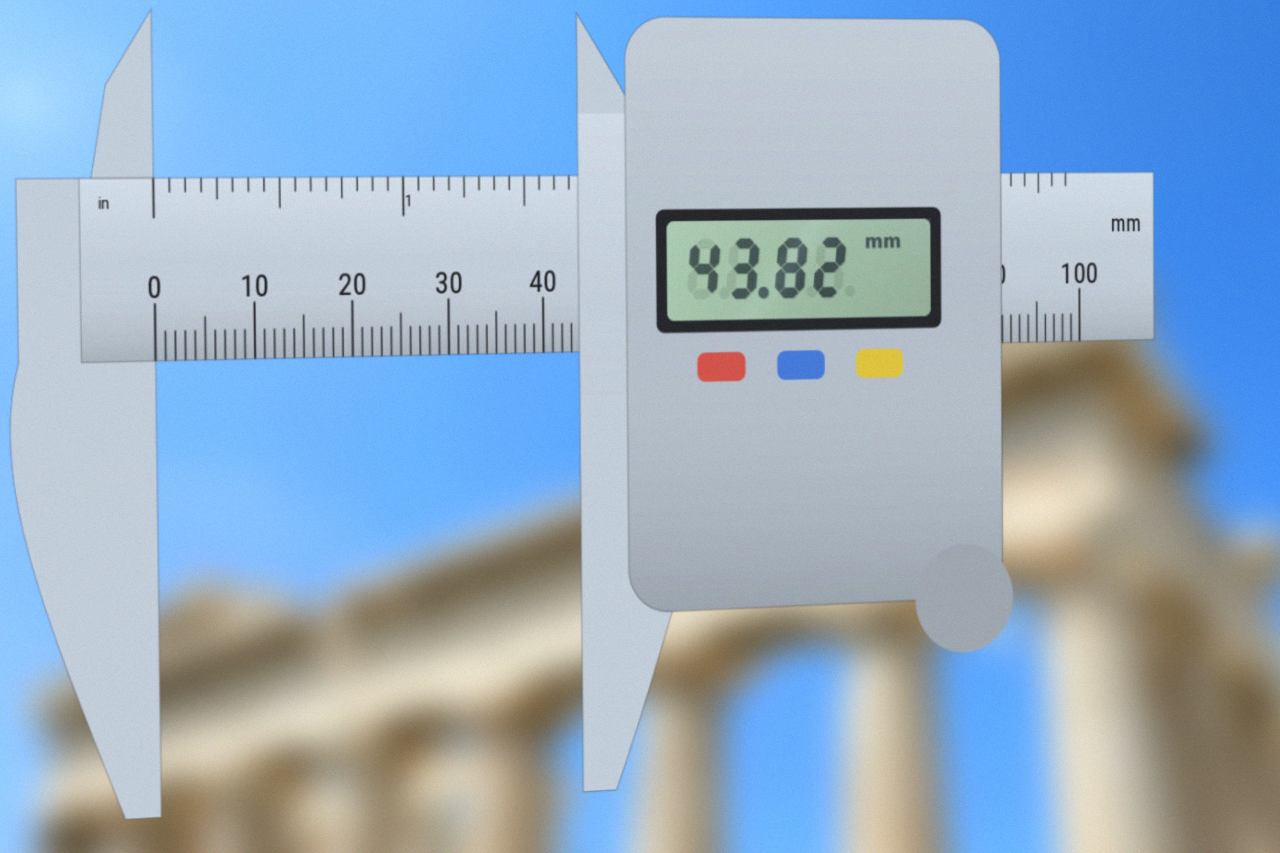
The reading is 43.82 mm
